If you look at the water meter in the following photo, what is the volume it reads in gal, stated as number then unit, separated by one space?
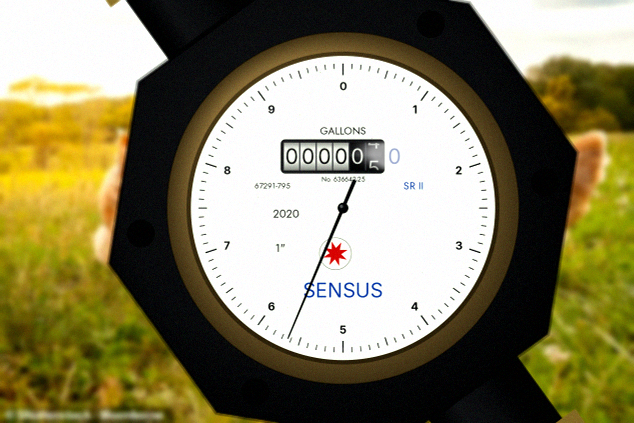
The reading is 45.6 gal
